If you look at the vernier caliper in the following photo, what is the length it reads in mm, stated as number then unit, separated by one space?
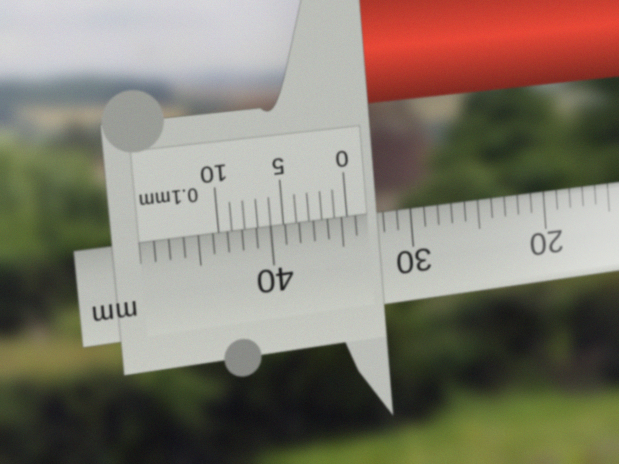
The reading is 34.6 mm
